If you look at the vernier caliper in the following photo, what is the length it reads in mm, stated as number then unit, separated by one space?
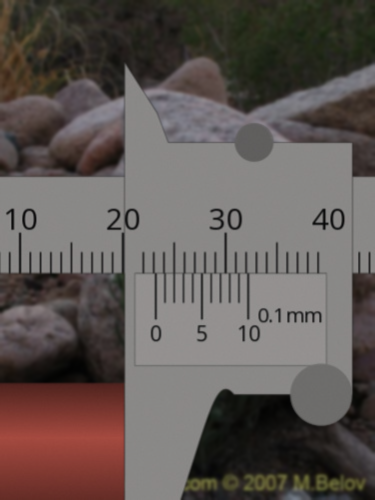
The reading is 23.2 mm
